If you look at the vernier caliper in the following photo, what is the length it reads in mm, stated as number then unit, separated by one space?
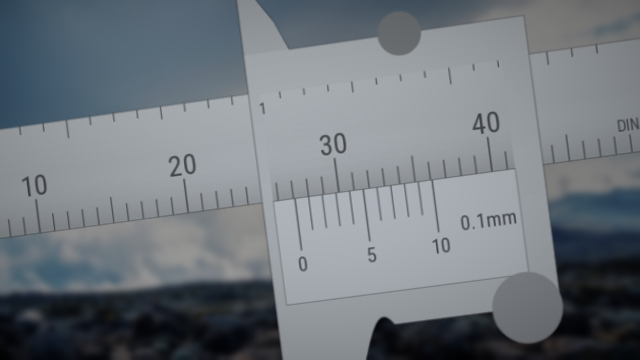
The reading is 27.1 mm
